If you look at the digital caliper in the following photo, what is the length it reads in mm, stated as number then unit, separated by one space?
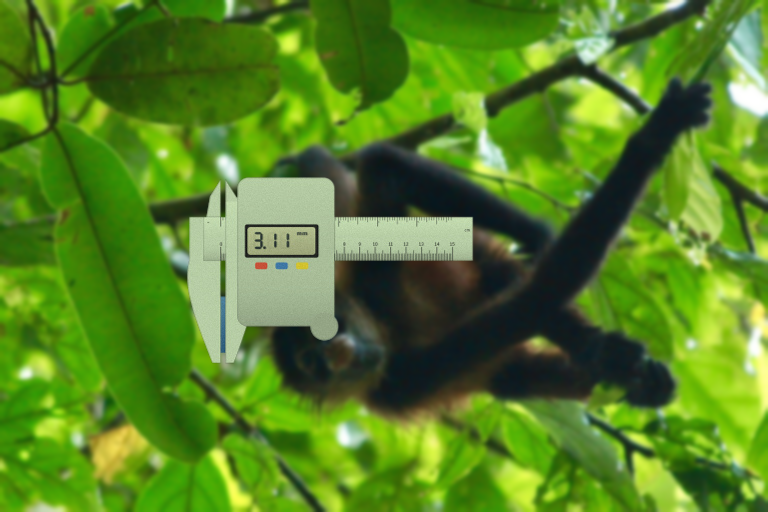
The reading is 3.11 mm
